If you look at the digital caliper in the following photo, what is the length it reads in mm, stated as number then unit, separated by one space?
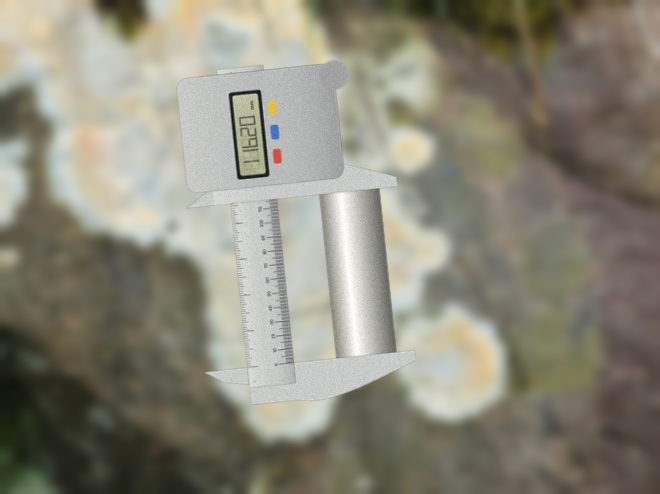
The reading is 116.20 mm
